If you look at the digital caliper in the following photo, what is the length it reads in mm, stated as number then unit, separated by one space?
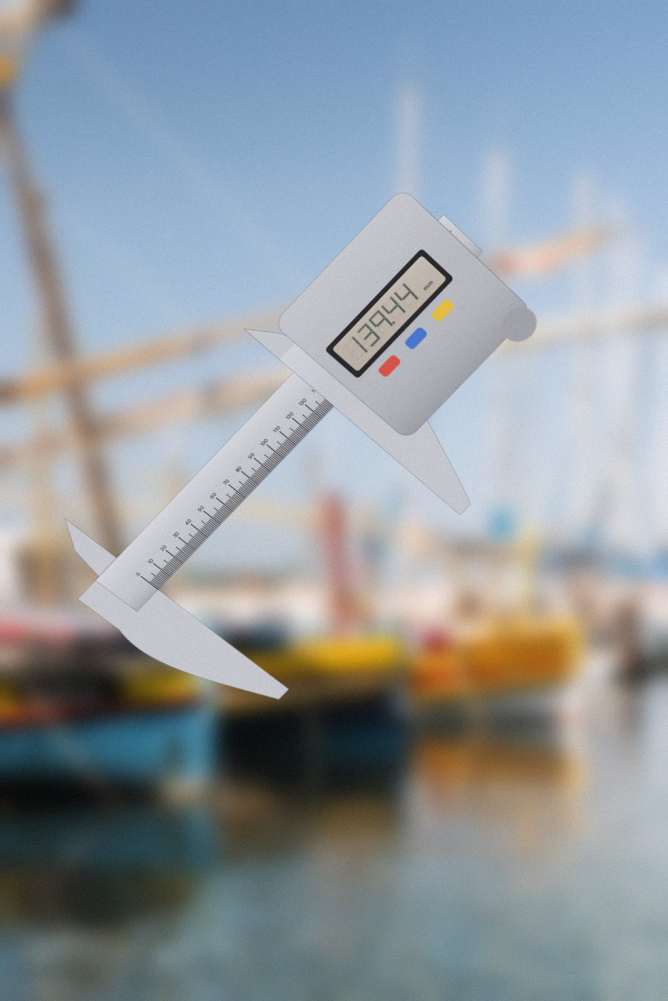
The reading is 139.44 mm
